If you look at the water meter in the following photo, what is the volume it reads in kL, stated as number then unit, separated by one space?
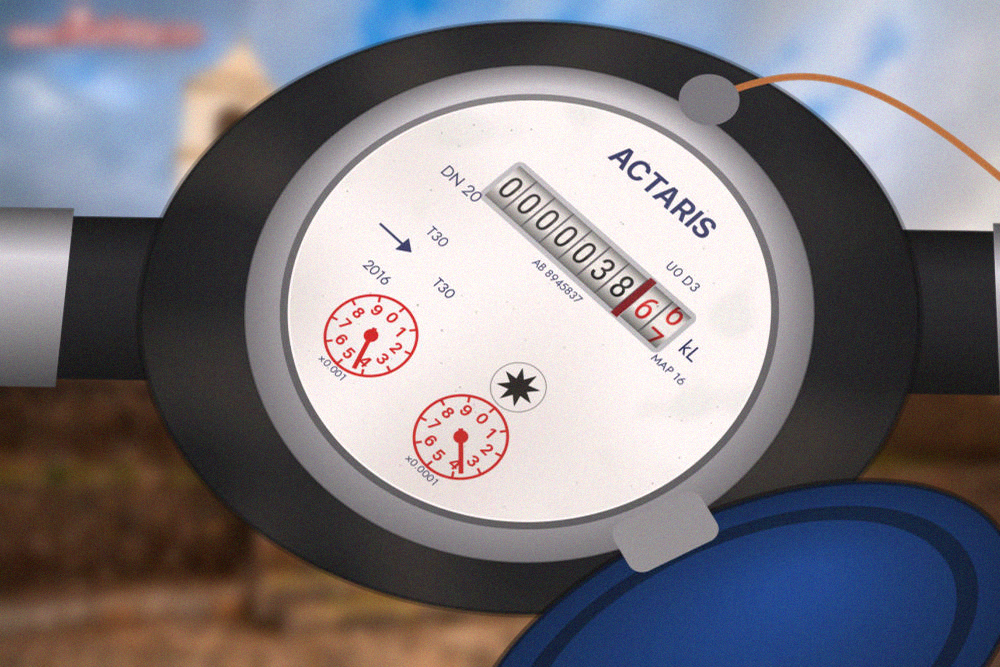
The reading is 38.6643 kL
